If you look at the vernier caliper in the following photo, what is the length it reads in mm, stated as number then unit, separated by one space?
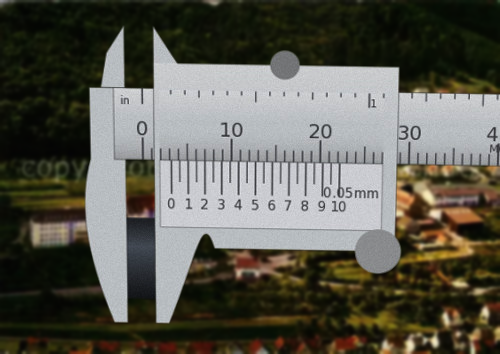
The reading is 3.2 mm
